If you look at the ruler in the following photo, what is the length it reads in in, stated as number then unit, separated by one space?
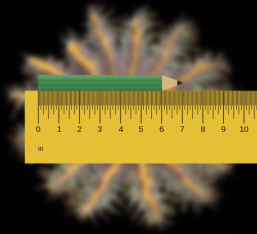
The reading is 7 in
